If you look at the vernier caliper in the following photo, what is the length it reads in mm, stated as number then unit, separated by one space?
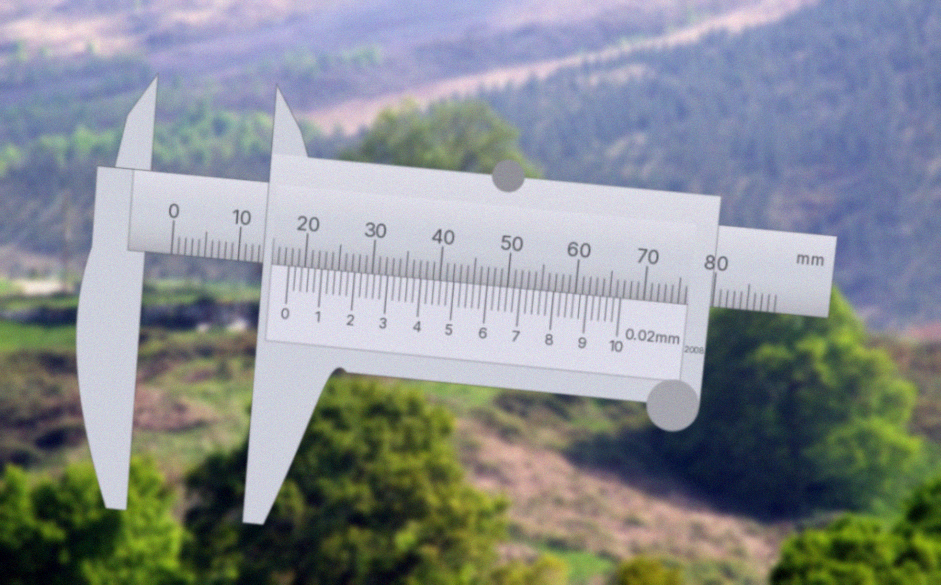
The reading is 17.6 mm
